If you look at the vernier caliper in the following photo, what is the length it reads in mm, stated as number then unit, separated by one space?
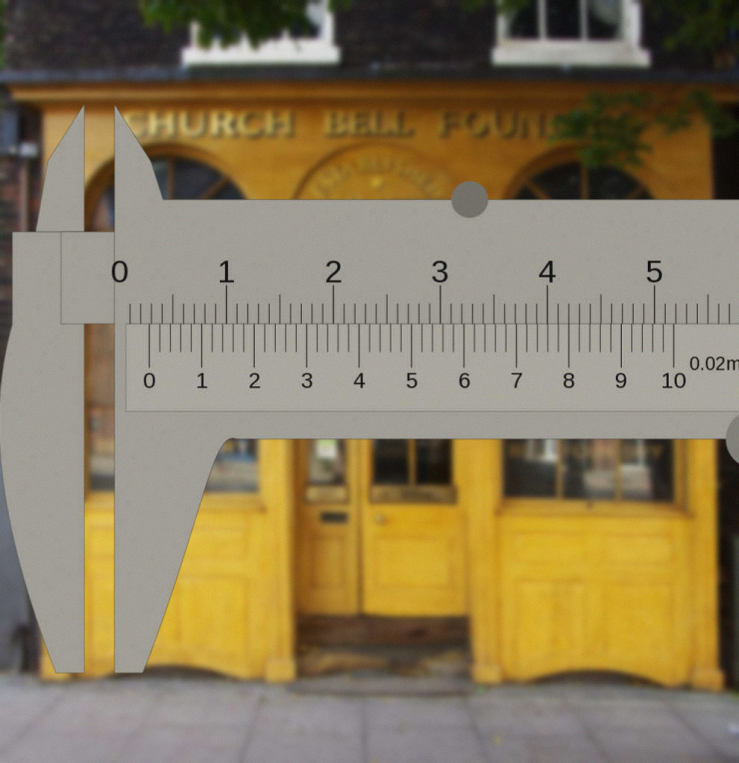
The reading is 2.8 mm
